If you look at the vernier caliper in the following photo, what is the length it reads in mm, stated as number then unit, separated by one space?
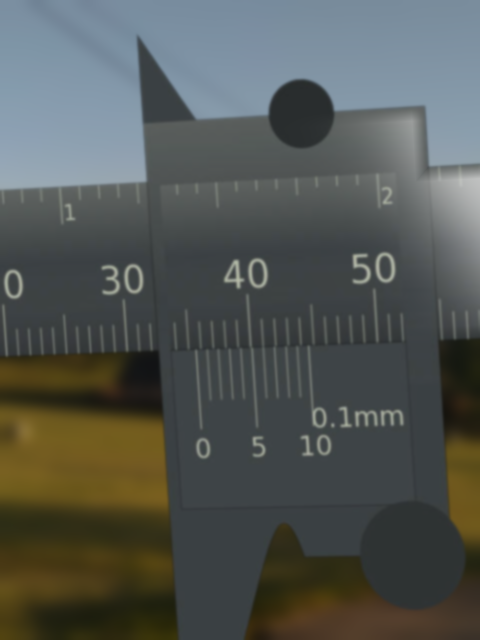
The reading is 35.6 mm
